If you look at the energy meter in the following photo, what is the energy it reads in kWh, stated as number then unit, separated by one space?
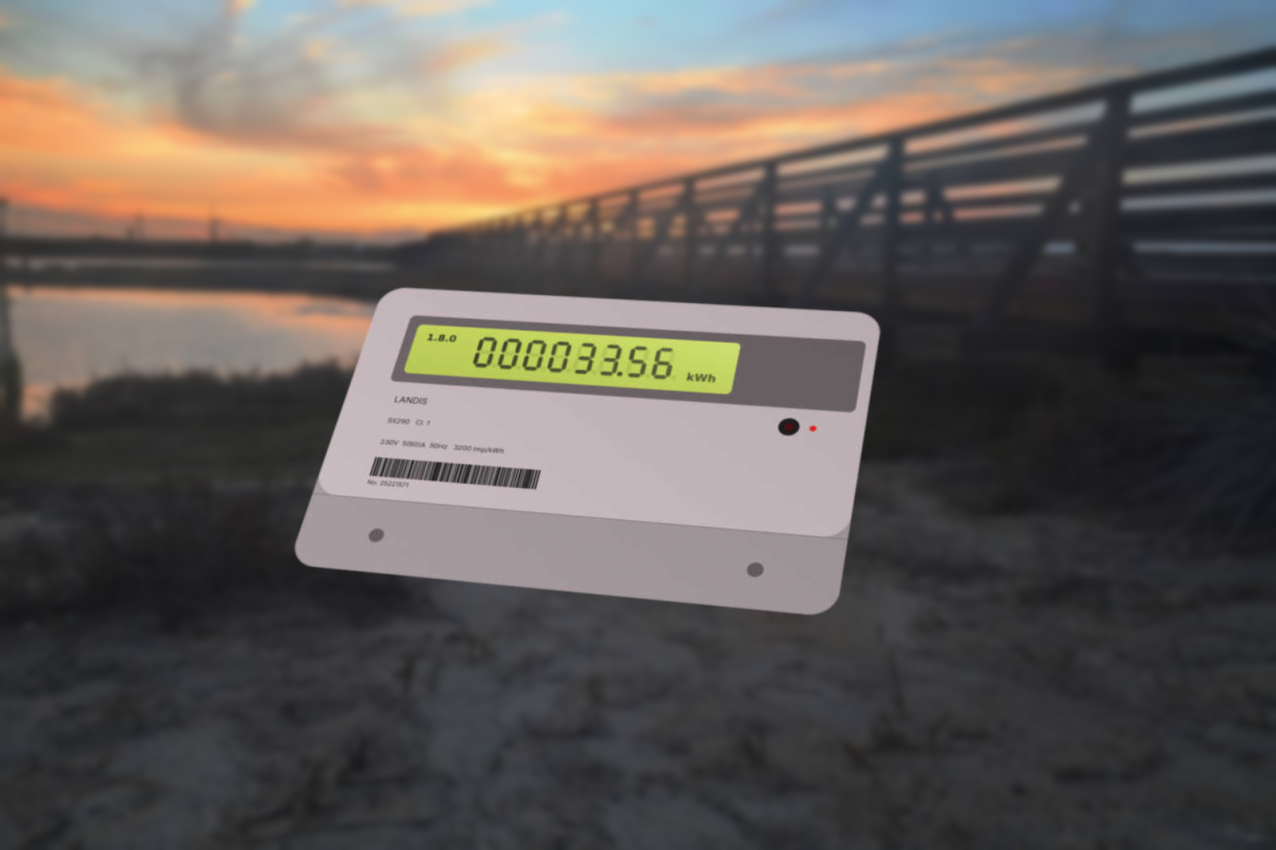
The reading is 33.56 kWh
